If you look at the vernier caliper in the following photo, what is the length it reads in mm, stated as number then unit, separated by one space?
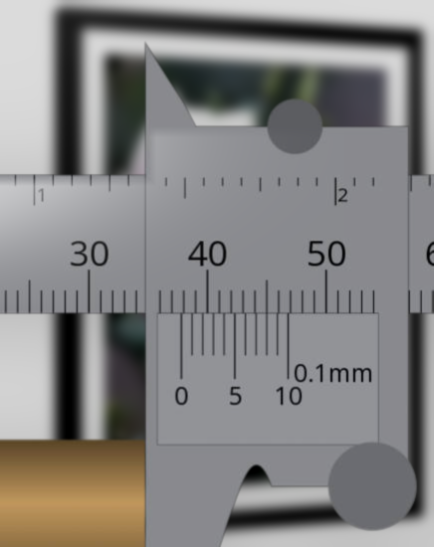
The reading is 37.8 mm
